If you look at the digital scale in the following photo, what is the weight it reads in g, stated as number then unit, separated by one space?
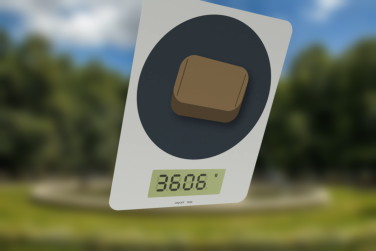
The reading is 3606 g
